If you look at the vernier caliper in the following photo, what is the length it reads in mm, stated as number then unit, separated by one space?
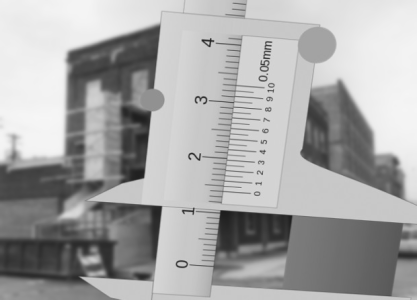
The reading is 14.0 mm
